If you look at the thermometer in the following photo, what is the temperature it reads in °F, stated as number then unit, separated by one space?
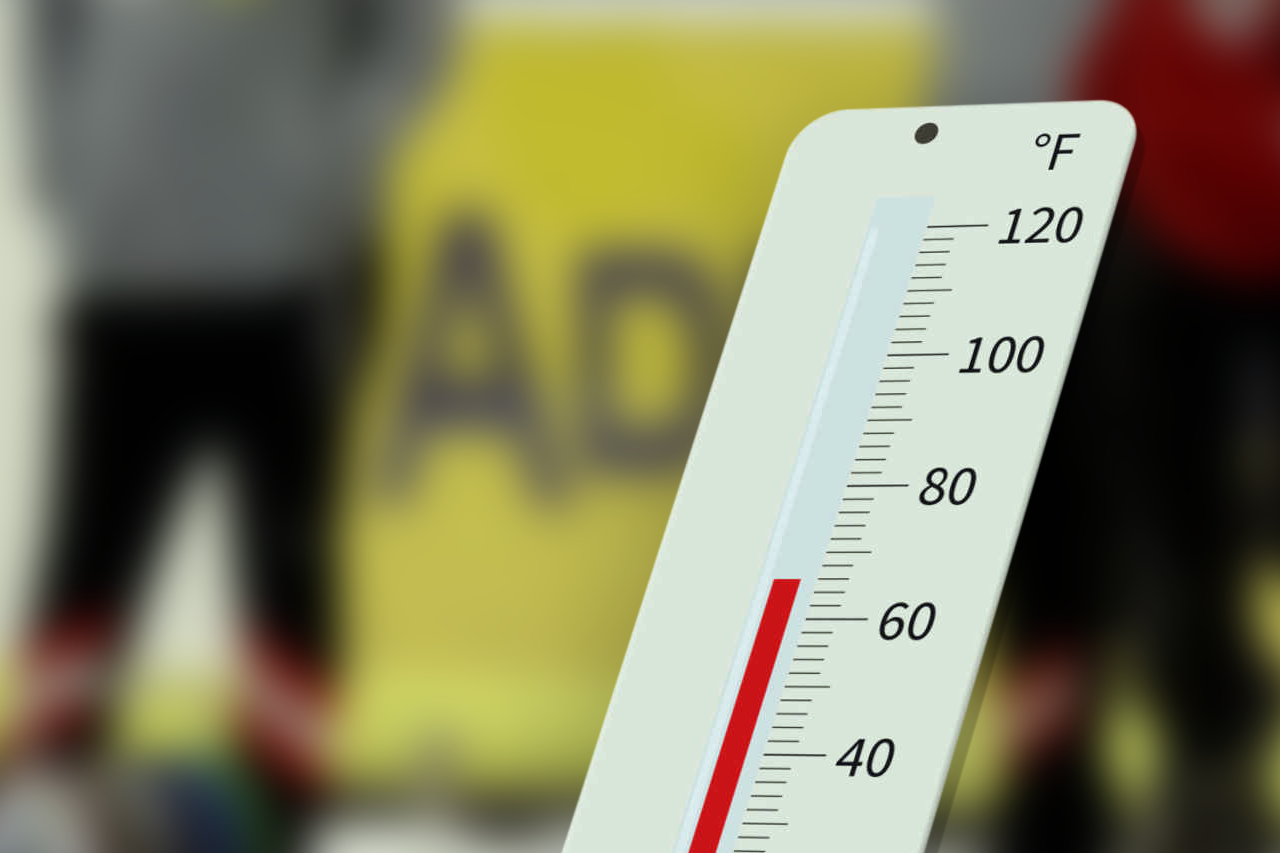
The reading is 66 °F
